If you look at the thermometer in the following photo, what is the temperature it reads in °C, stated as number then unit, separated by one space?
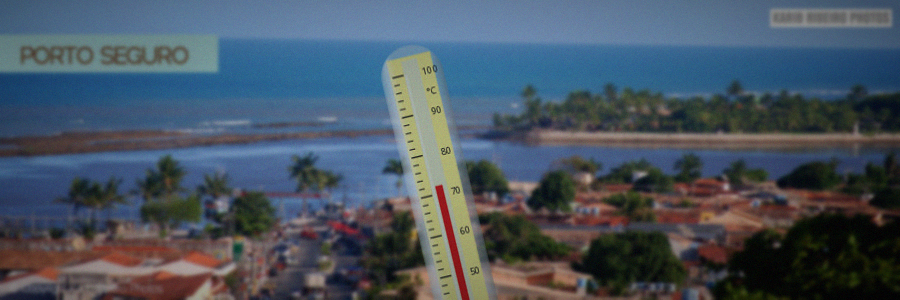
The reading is 72 °C
